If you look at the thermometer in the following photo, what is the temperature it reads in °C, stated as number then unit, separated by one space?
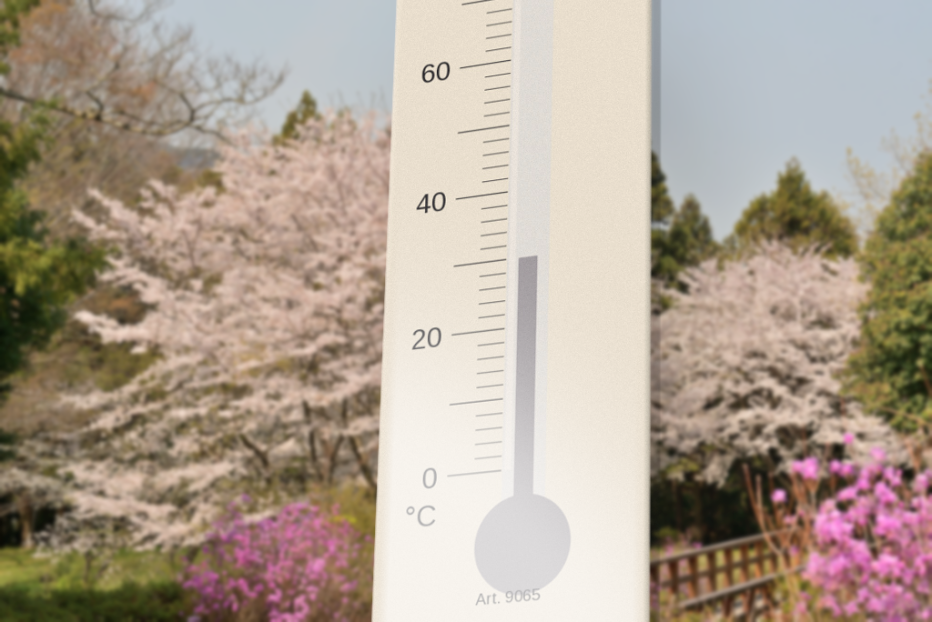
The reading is 30 °C
